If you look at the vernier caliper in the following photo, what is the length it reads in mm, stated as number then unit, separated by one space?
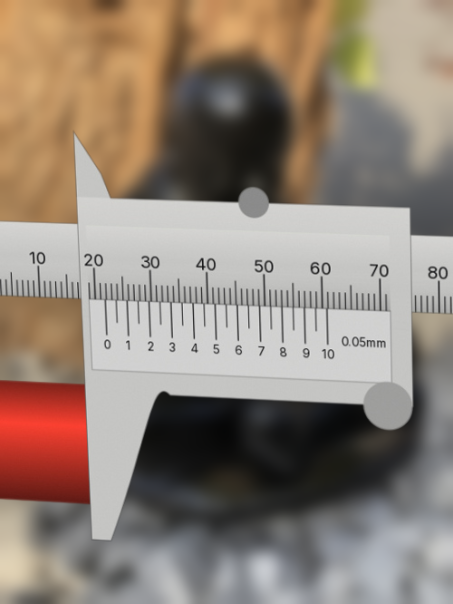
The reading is 21.8 mm
